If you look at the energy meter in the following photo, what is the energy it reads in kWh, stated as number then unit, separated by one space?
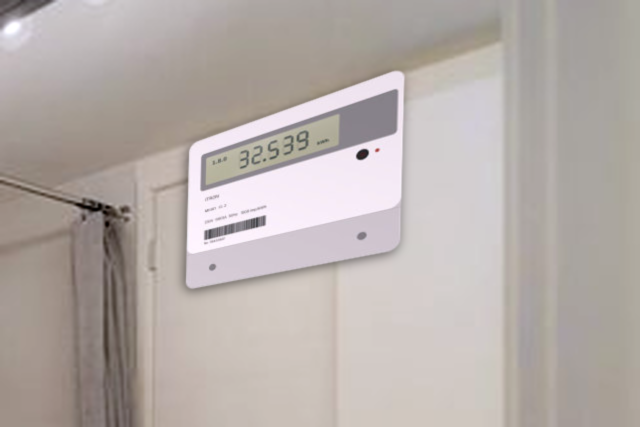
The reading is 32.539 kWh
